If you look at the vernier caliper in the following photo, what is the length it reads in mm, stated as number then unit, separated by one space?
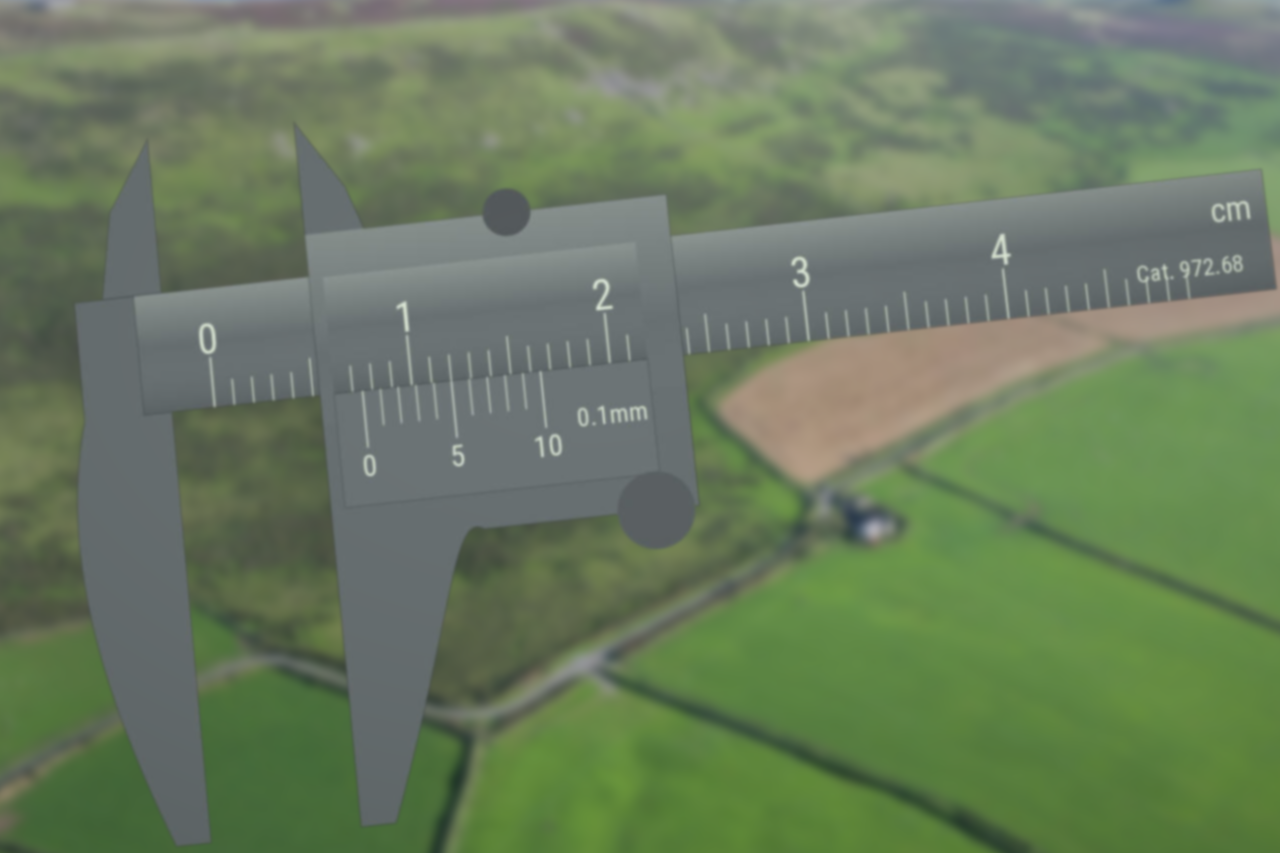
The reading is 7.5 mm
